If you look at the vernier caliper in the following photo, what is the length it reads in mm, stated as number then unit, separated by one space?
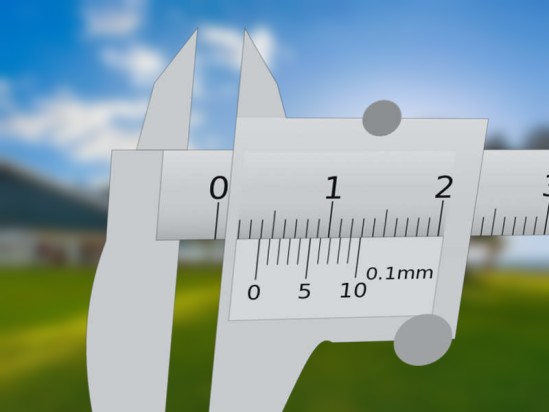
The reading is 3.9 mm
